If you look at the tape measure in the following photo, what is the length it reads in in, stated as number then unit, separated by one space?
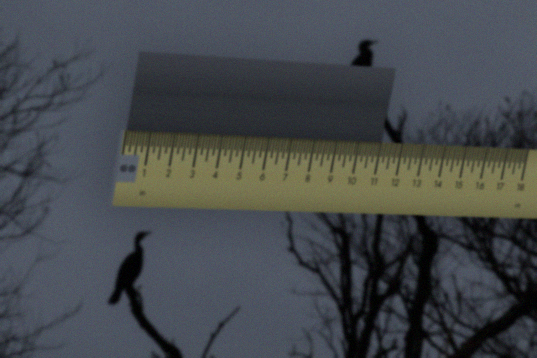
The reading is 11 in
